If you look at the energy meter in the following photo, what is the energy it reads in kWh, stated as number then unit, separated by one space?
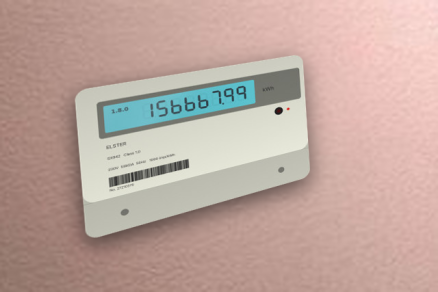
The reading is 156667.99 kWh
